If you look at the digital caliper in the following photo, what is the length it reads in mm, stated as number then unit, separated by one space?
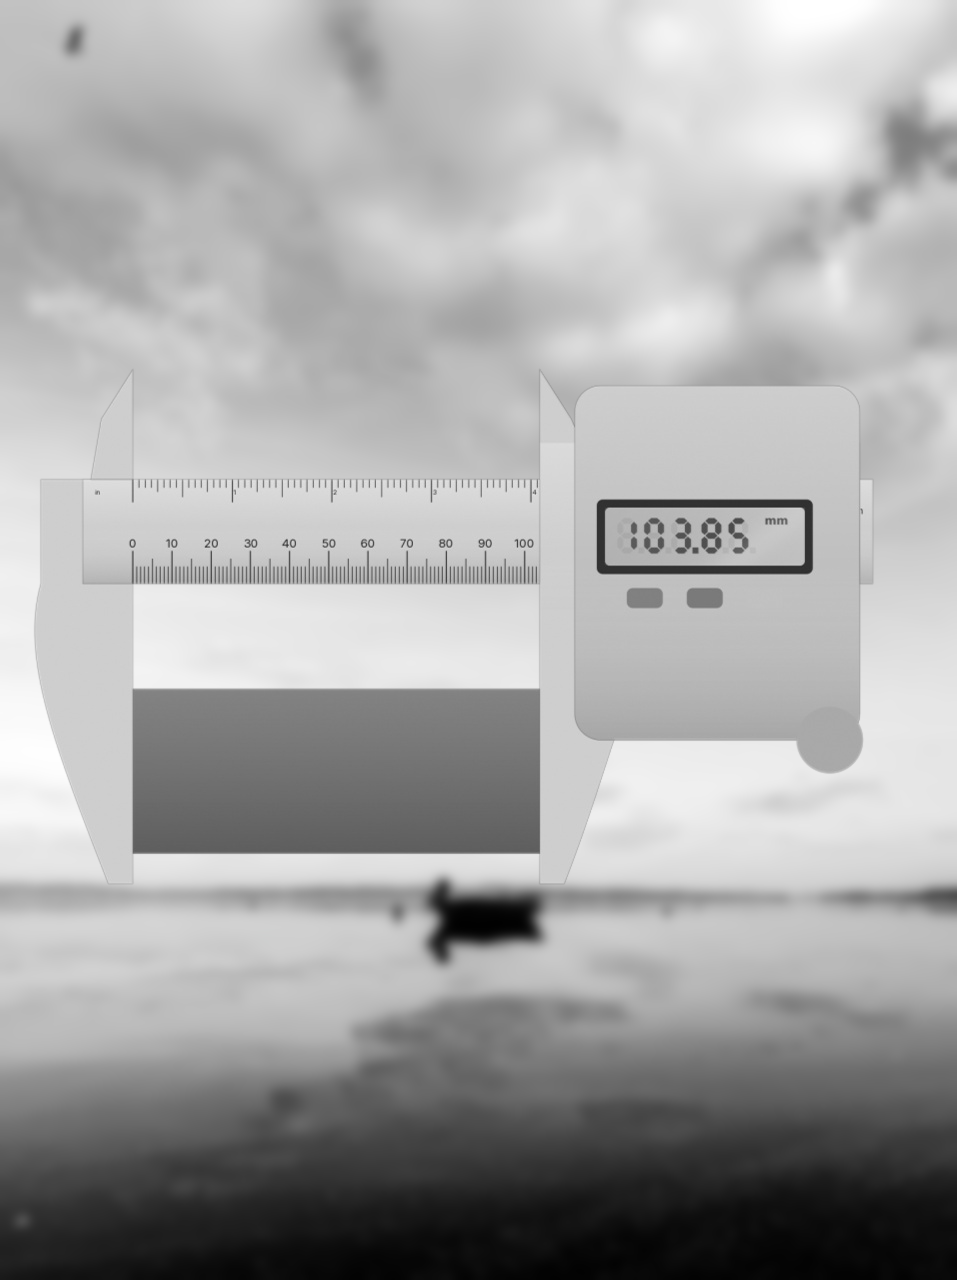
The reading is 103.85 mm
